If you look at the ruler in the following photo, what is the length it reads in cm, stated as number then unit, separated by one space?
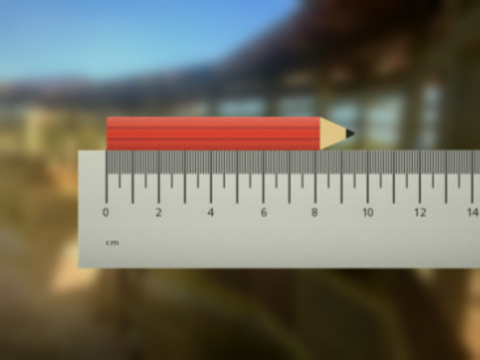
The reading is 9.5 cm
